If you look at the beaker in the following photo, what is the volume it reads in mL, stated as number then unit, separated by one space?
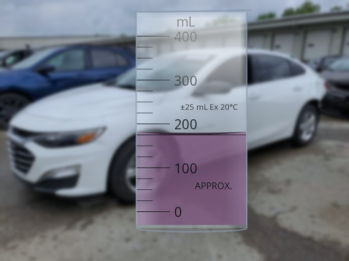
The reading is 175 mL
